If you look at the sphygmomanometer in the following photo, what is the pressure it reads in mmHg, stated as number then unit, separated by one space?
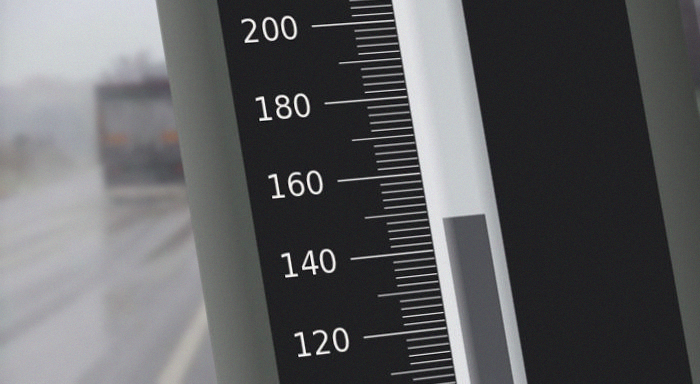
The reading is 148 mmHg
